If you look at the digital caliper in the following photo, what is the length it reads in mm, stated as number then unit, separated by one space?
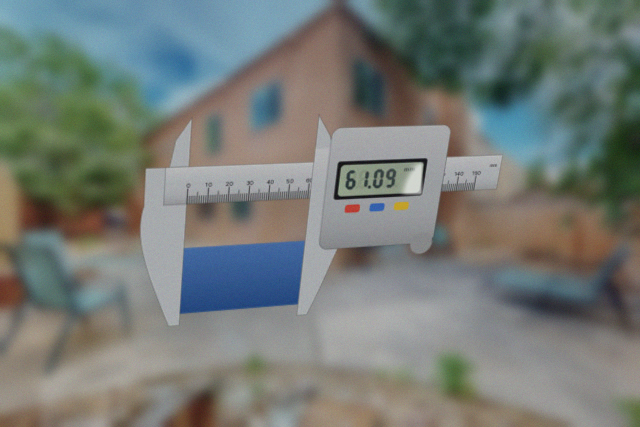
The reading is 61.09 mm
